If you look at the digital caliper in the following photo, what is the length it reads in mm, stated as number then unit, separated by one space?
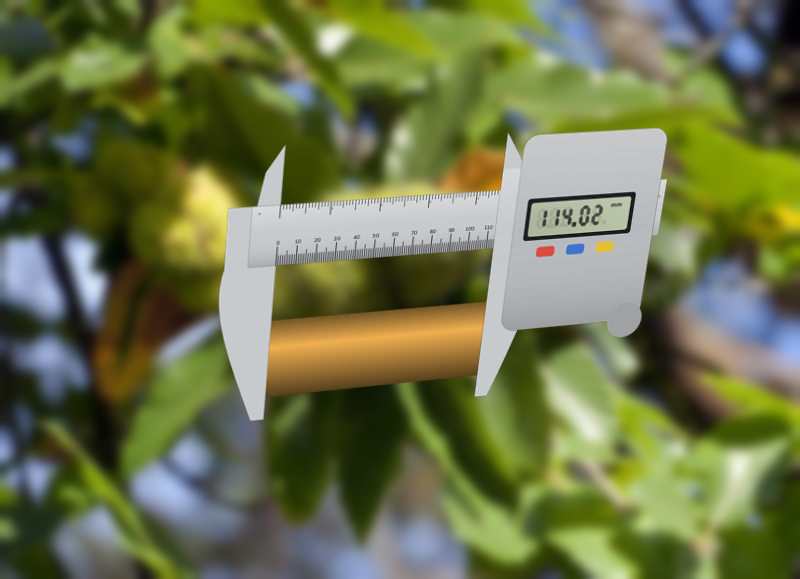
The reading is 114.02 mm
